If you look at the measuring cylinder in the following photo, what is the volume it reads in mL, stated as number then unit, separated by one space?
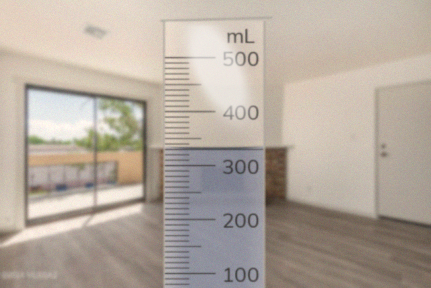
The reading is 330 mL
